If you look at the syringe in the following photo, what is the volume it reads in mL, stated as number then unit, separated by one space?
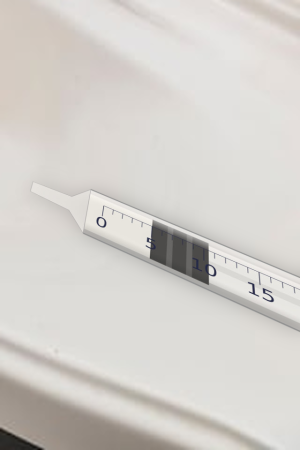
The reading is 5 mL
